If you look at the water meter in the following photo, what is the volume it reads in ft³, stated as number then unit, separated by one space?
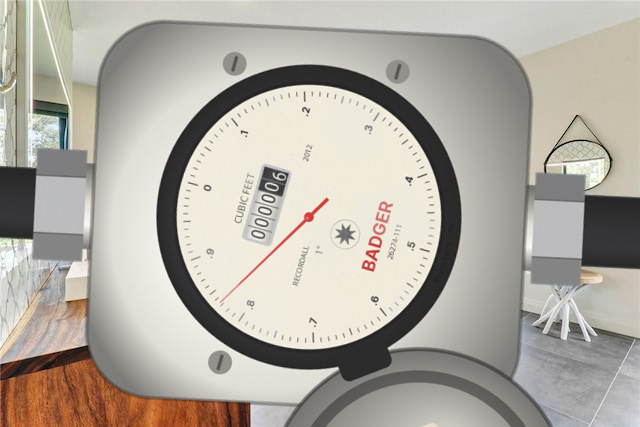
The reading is 5.83 ft³
